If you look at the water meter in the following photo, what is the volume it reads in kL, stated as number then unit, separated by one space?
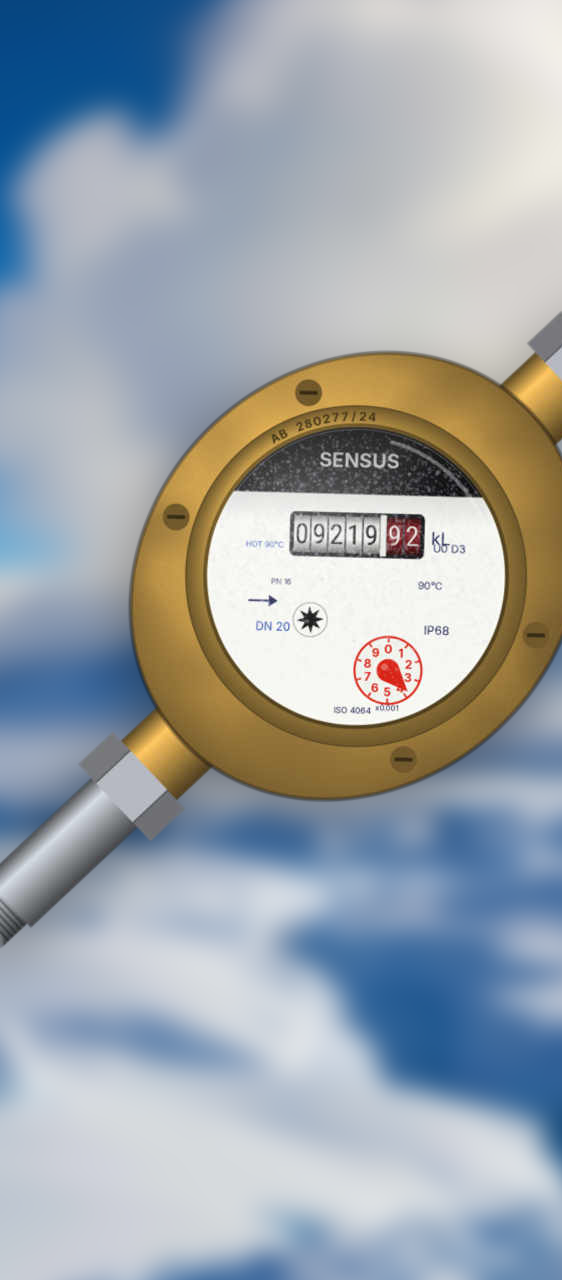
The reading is 9219.923 kL
